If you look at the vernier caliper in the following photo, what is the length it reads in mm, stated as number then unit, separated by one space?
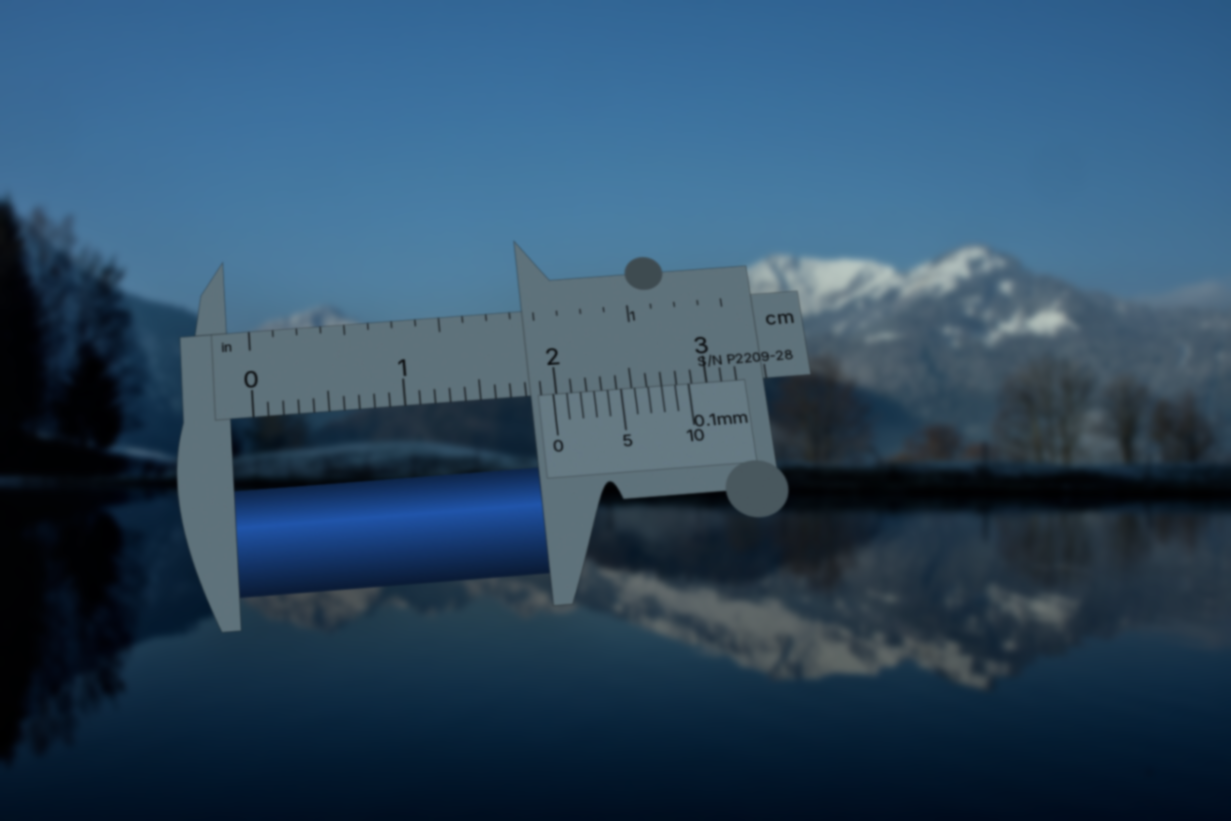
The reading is 19.8 mm
